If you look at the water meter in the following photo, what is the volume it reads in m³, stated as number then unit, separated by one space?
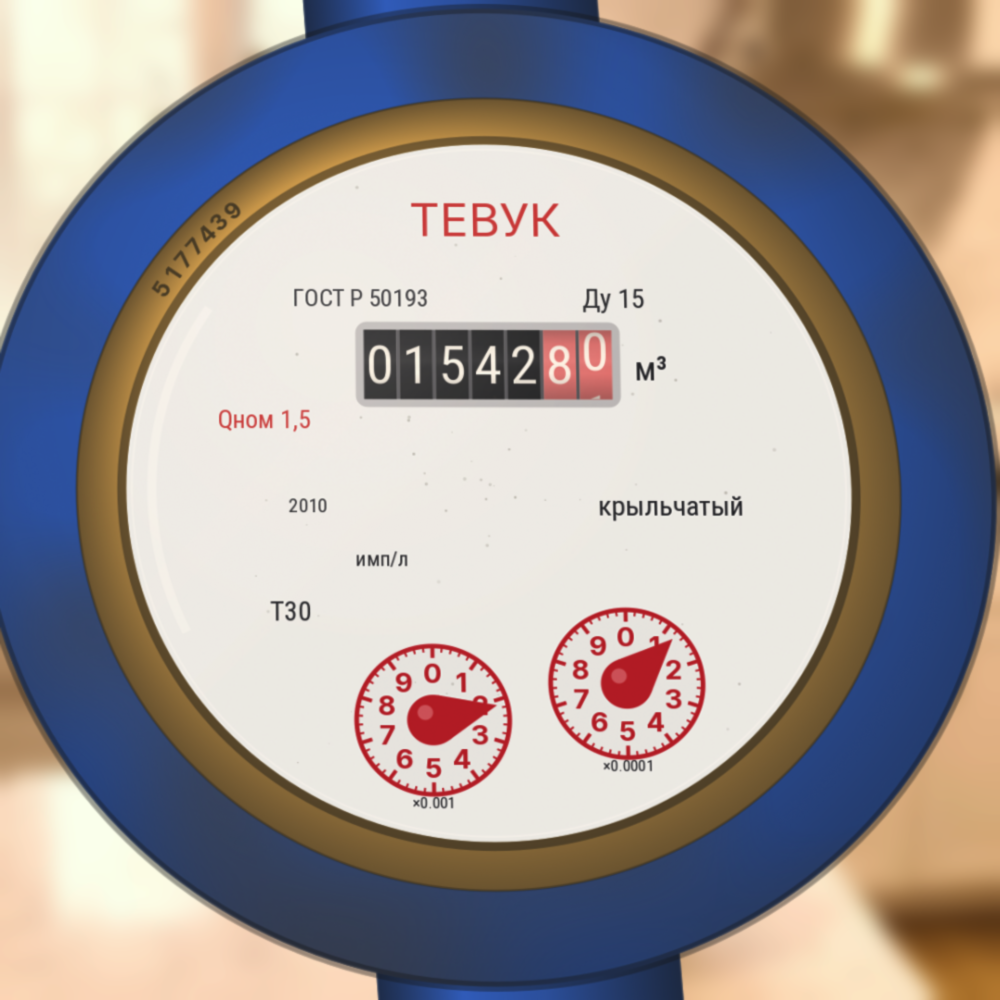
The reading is 1542.8021 m³
